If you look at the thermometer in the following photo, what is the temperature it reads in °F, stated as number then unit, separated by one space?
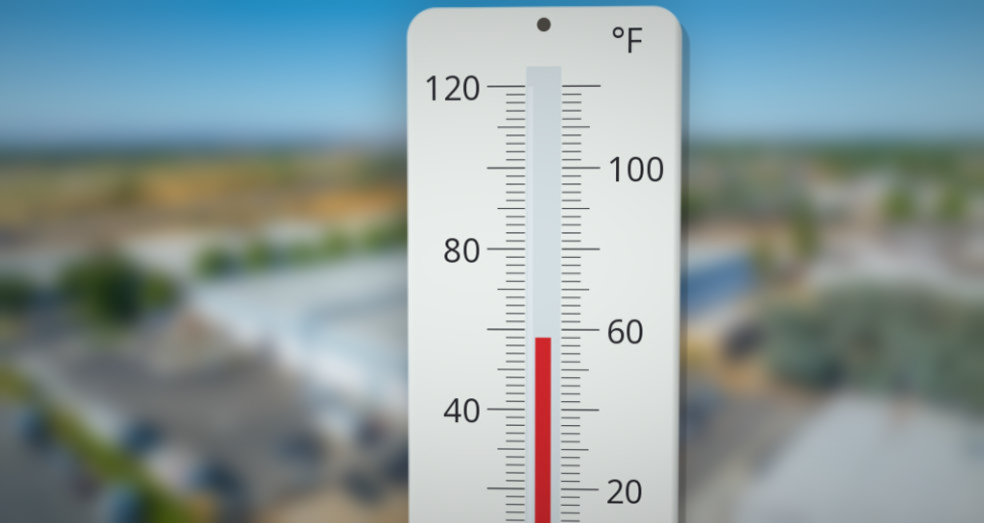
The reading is 58 °F
